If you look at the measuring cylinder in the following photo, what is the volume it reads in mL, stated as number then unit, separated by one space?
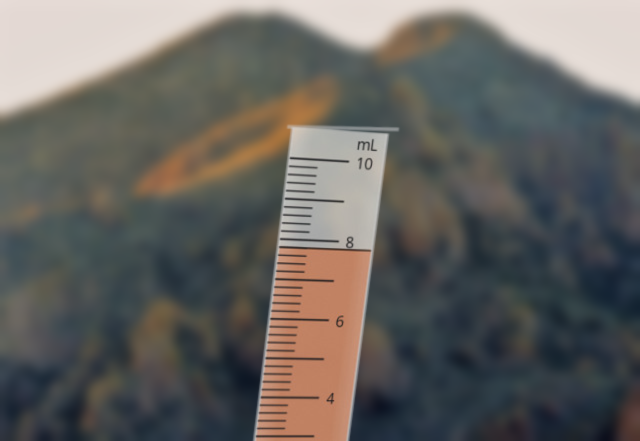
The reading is 7.8 mL
